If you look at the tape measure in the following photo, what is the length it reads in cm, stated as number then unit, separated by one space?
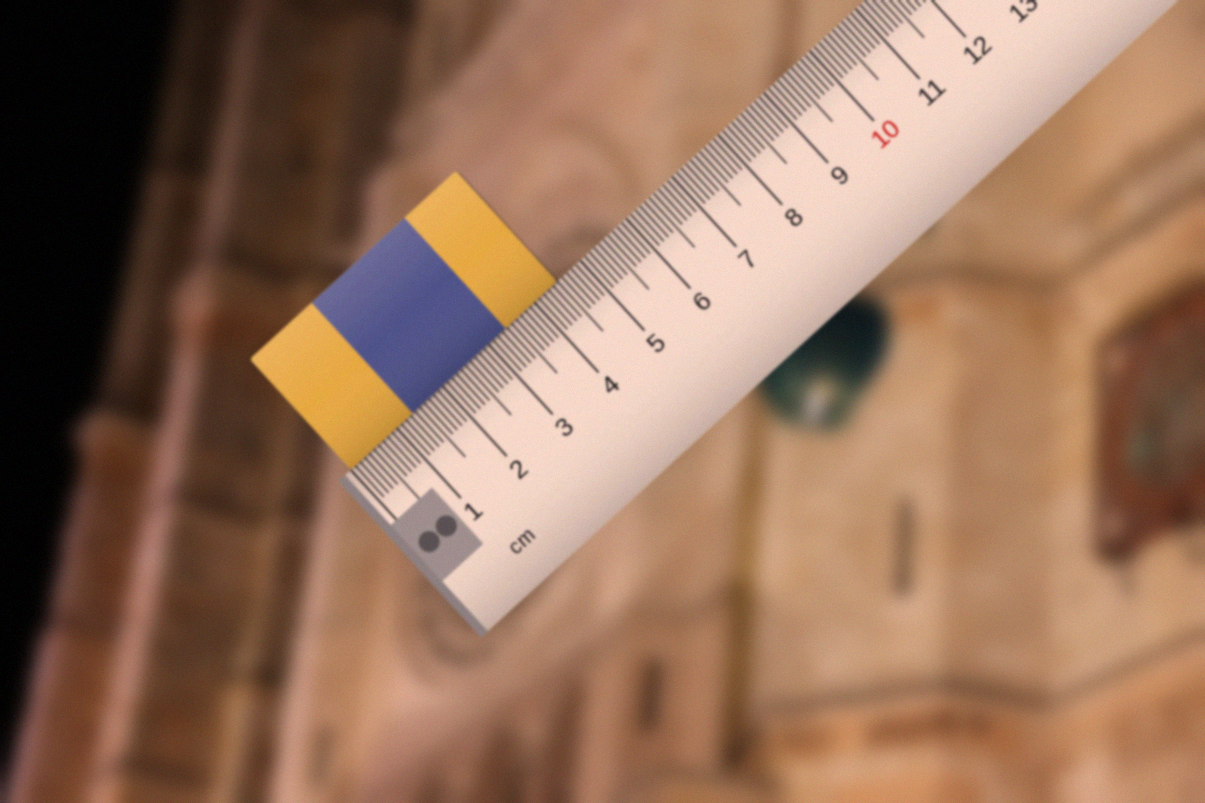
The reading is 4.5 cm
